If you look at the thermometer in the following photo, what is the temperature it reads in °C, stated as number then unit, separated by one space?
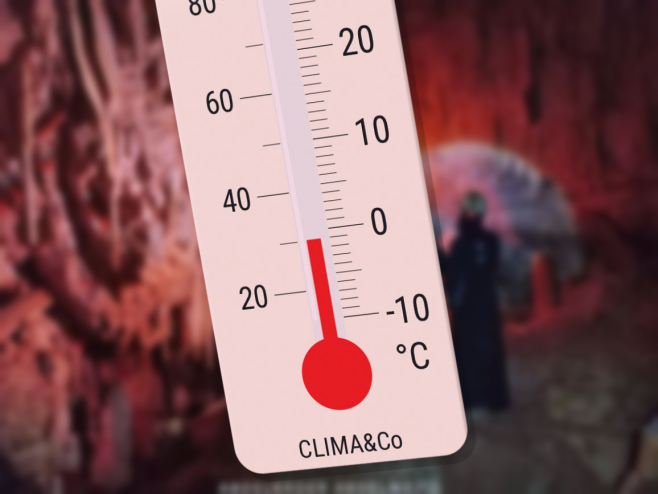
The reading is -1 °C
